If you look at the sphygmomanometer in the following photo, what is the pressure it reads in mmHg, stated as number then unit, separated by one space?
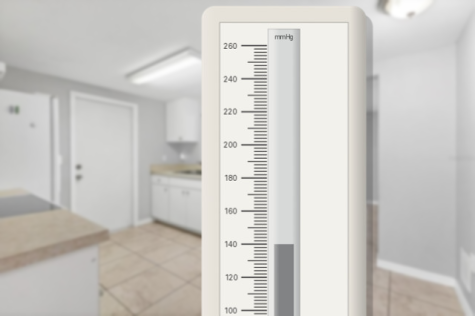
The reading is 140 mmHg
